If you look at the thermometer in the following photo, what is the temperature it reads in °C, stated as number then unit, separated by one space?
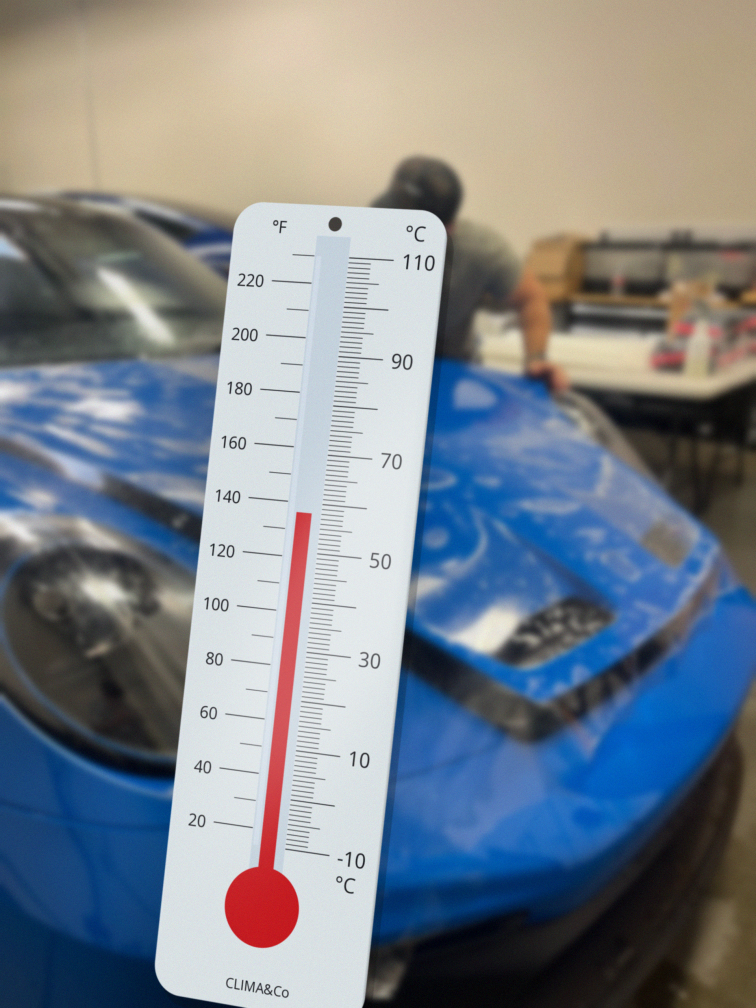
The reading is 58 °C
